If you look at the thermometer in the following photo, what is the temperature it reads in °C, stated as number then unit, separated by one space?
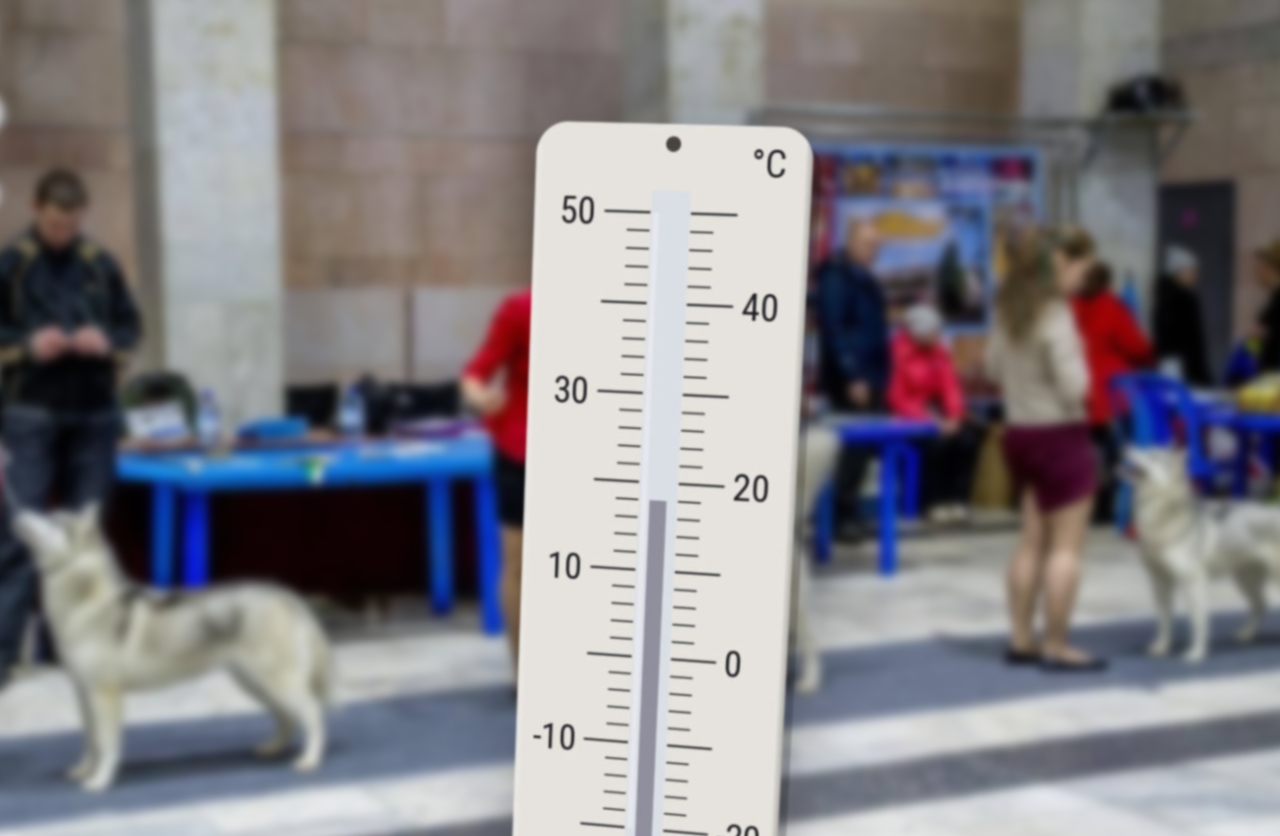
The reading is 18 °C
